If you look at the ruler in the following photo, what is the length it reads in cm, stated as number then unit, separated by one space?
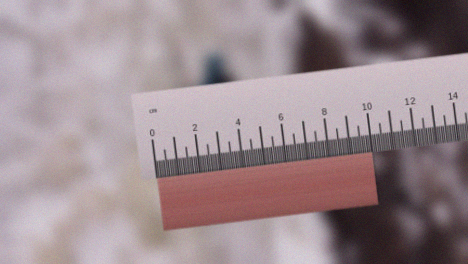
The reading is 10 cm
